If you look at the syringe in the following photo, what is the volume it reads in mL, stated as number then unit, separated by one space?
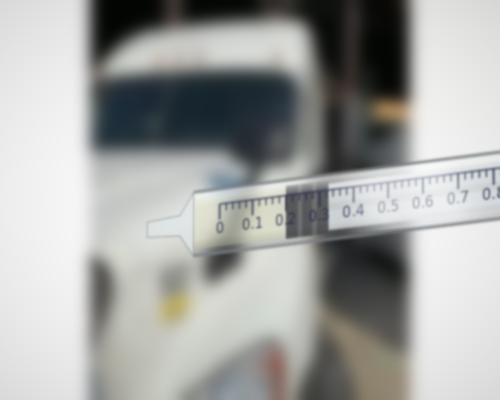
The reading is 0.2 mL
